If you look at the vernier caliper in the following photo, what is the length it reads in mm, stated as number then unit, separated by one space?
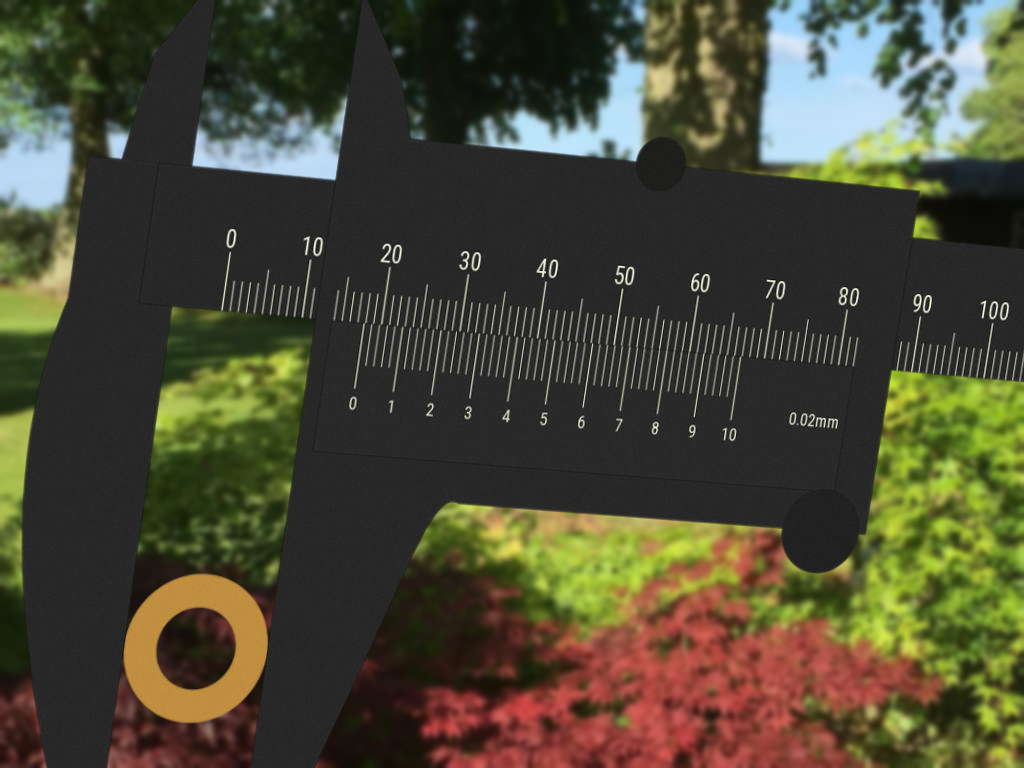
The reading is 17.8 mm
